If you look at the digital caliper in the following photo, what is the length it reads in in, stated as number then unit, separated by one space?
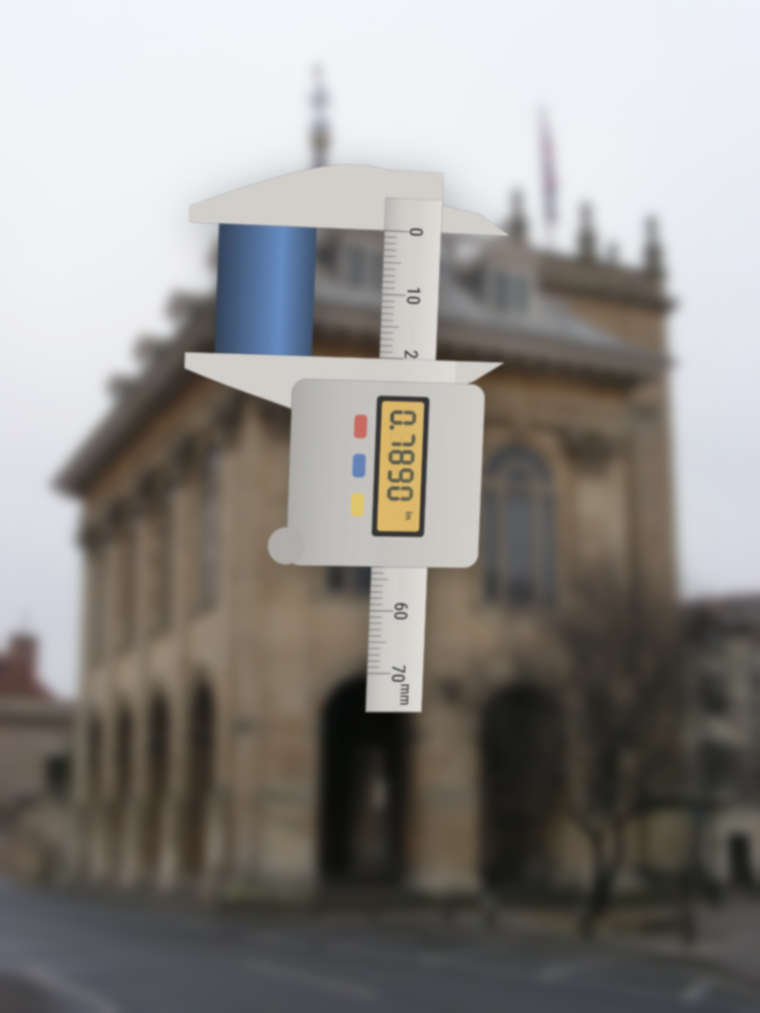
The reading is 0.7890 in
